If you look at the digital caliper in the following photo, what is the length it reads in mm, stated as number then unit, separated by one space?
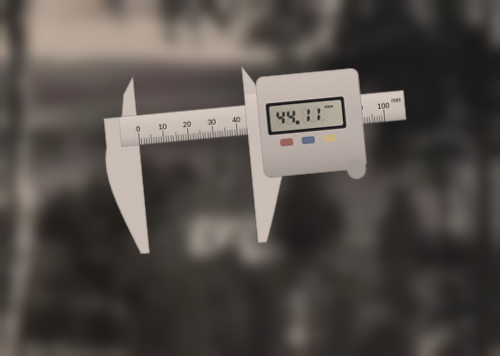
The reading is 44.11 mm
